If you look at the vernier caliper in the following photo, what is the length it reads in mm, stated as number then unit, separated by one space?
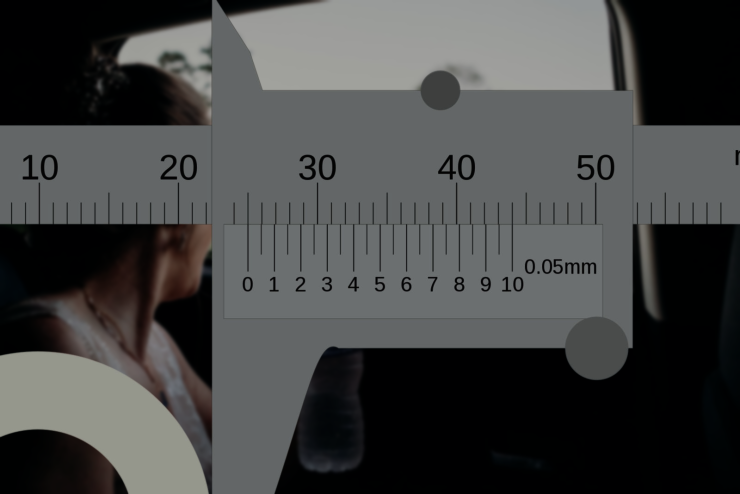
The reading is 25.0 mm
